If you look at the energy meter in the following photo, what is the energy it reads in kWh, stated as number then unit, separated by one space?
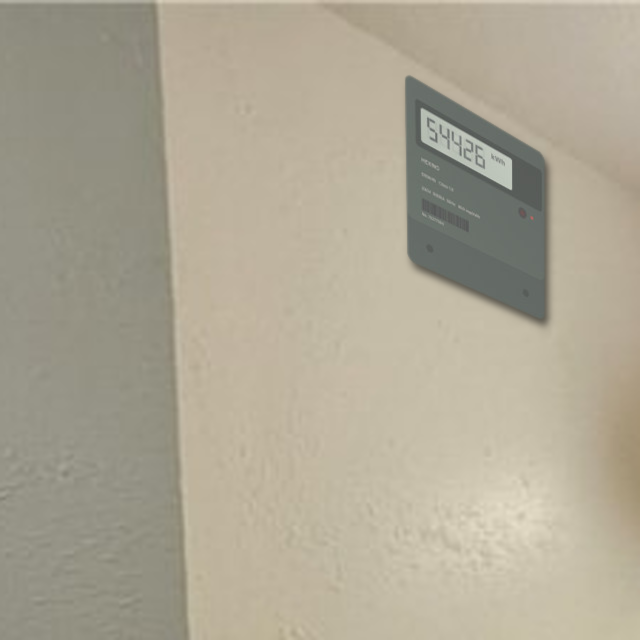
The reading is 54426 kWh
